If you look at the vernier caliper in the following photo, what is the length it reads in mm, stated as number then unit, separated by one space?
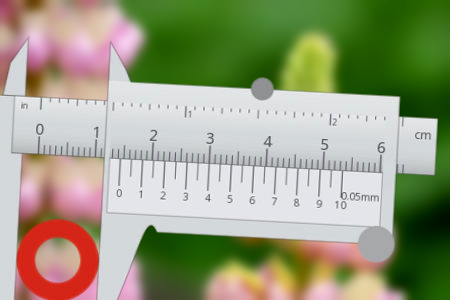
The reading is 14.4 mm
